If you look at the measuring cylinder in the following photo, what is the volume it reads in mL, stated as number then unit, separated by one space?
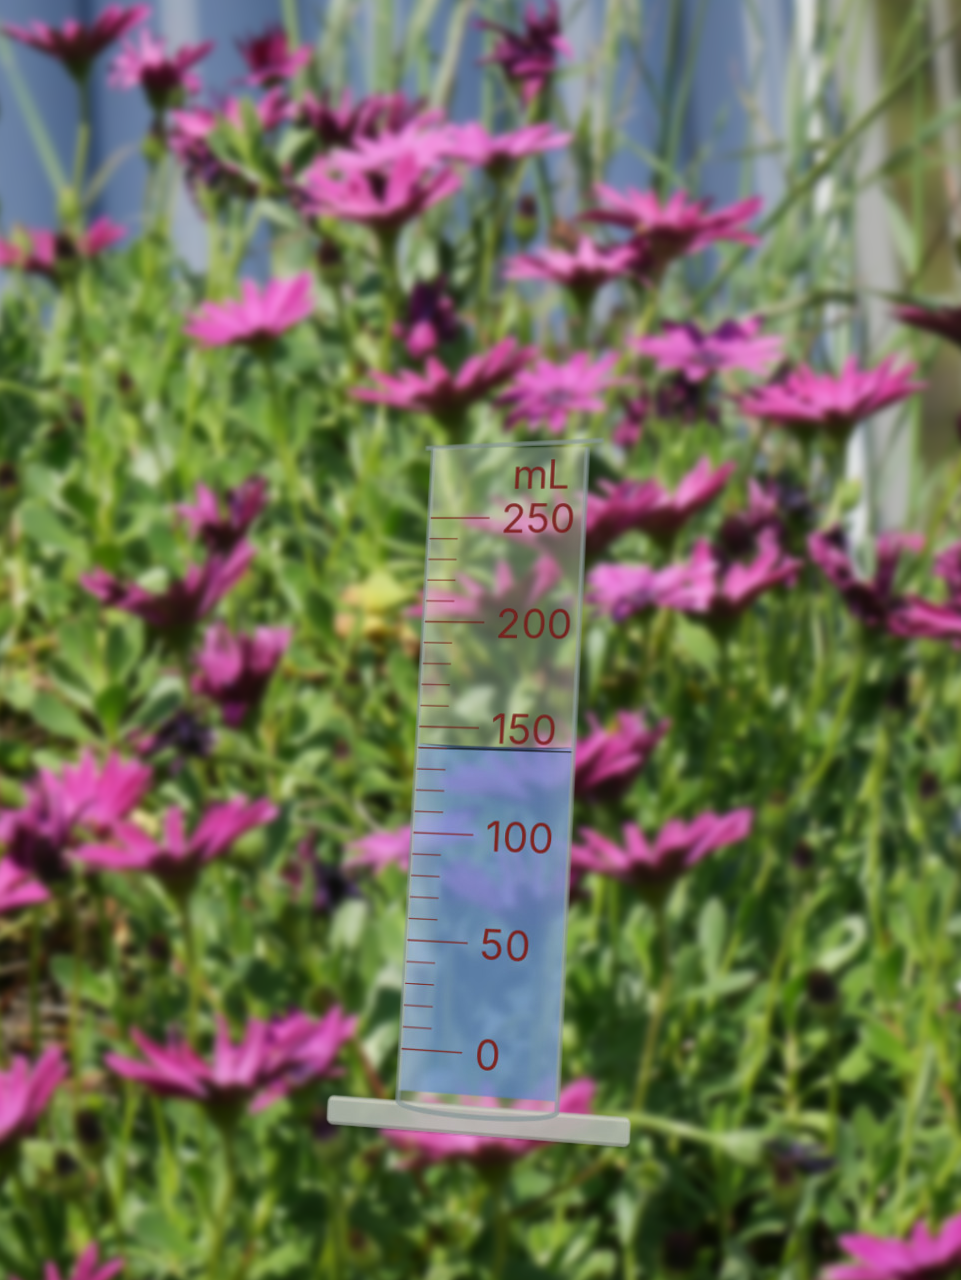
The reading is 140 mL
